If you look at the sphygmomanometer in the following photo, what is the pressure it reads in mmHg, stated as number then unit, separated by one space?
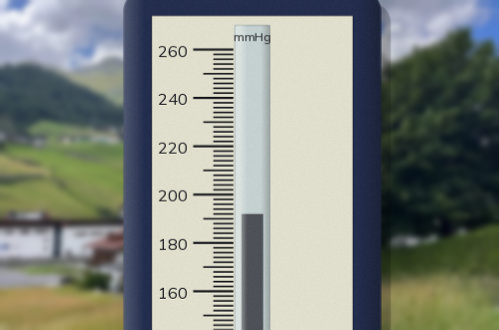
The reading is 192 mmHg
